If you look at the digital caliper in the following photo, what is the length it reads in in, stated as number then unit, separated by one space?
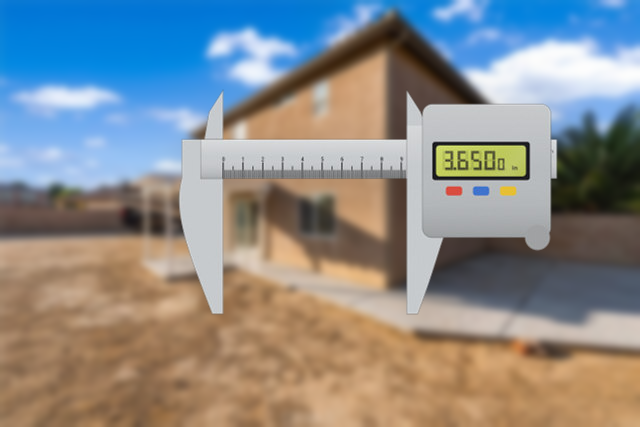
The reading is 3.6500 in
